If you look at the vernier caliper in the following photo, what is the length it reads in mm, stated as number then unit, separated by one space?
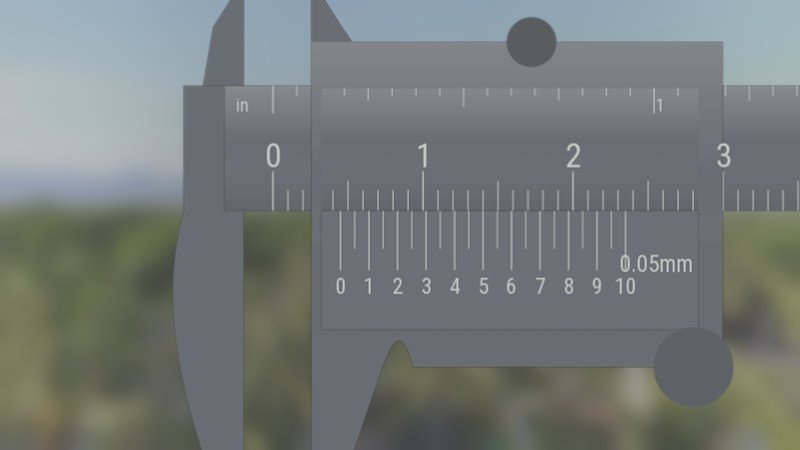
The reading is 4.5 mm
